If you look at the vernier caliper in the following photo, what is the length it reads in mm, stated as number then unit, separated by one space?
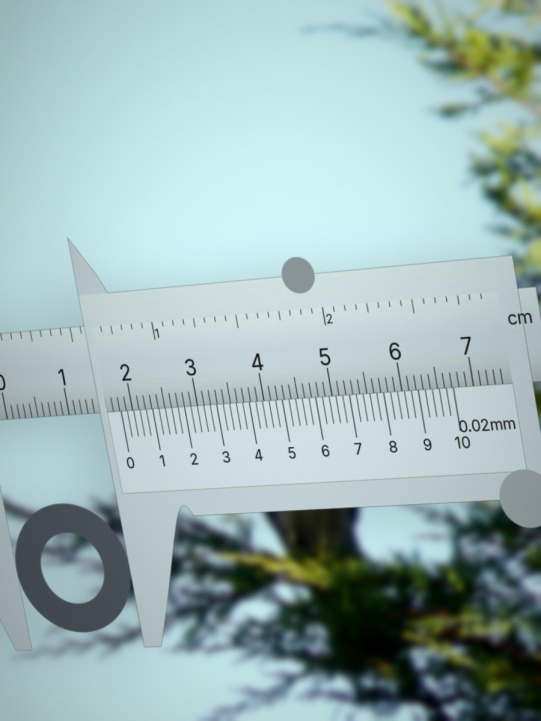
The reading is 18.2 mm
